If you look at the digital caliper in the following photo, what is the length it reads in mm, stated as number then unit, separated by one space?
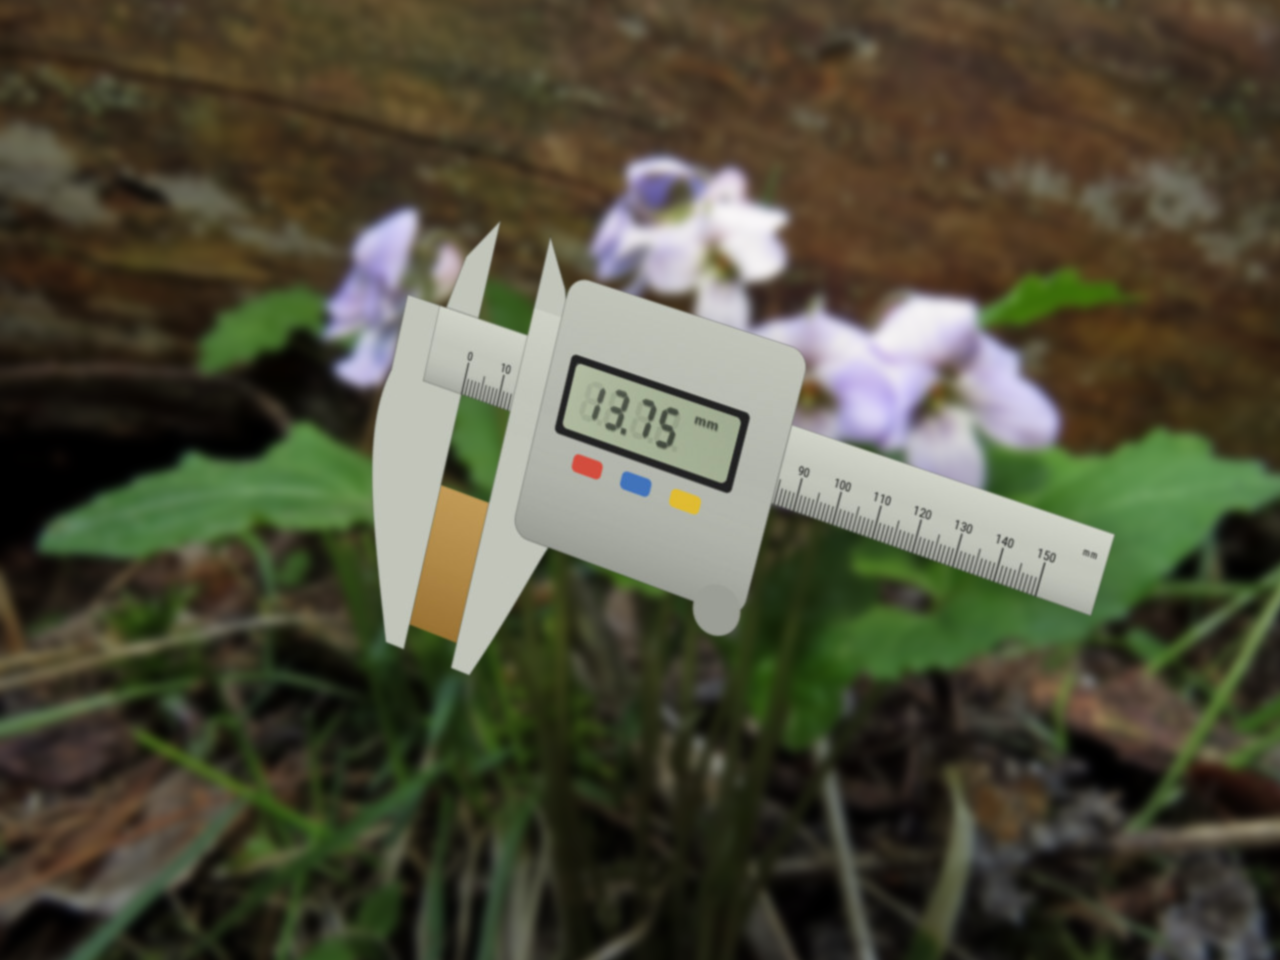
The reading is 13.75 mm
